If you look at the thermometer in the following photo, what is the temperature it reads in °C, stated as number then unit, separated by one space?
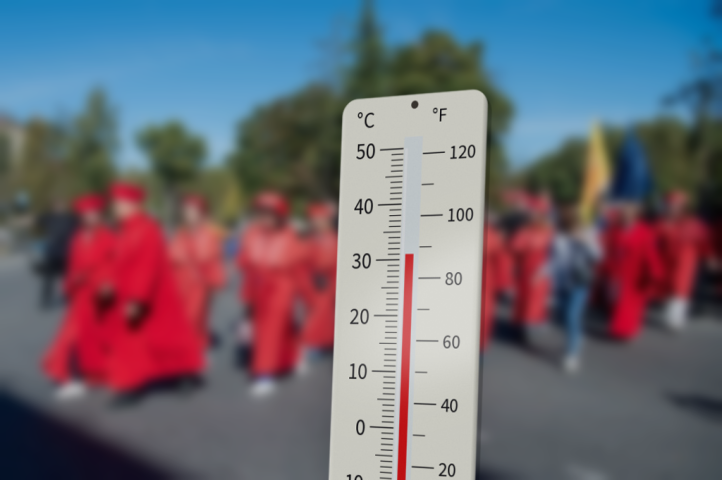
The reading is 31 °C
